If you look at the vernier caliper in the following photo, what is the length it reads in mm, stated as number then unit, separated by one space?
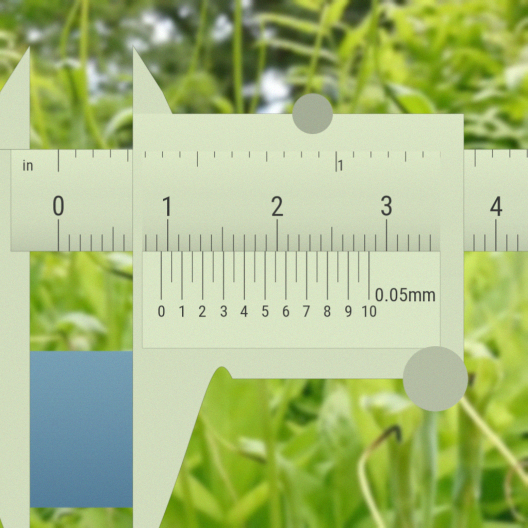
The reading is 9.4 mm
